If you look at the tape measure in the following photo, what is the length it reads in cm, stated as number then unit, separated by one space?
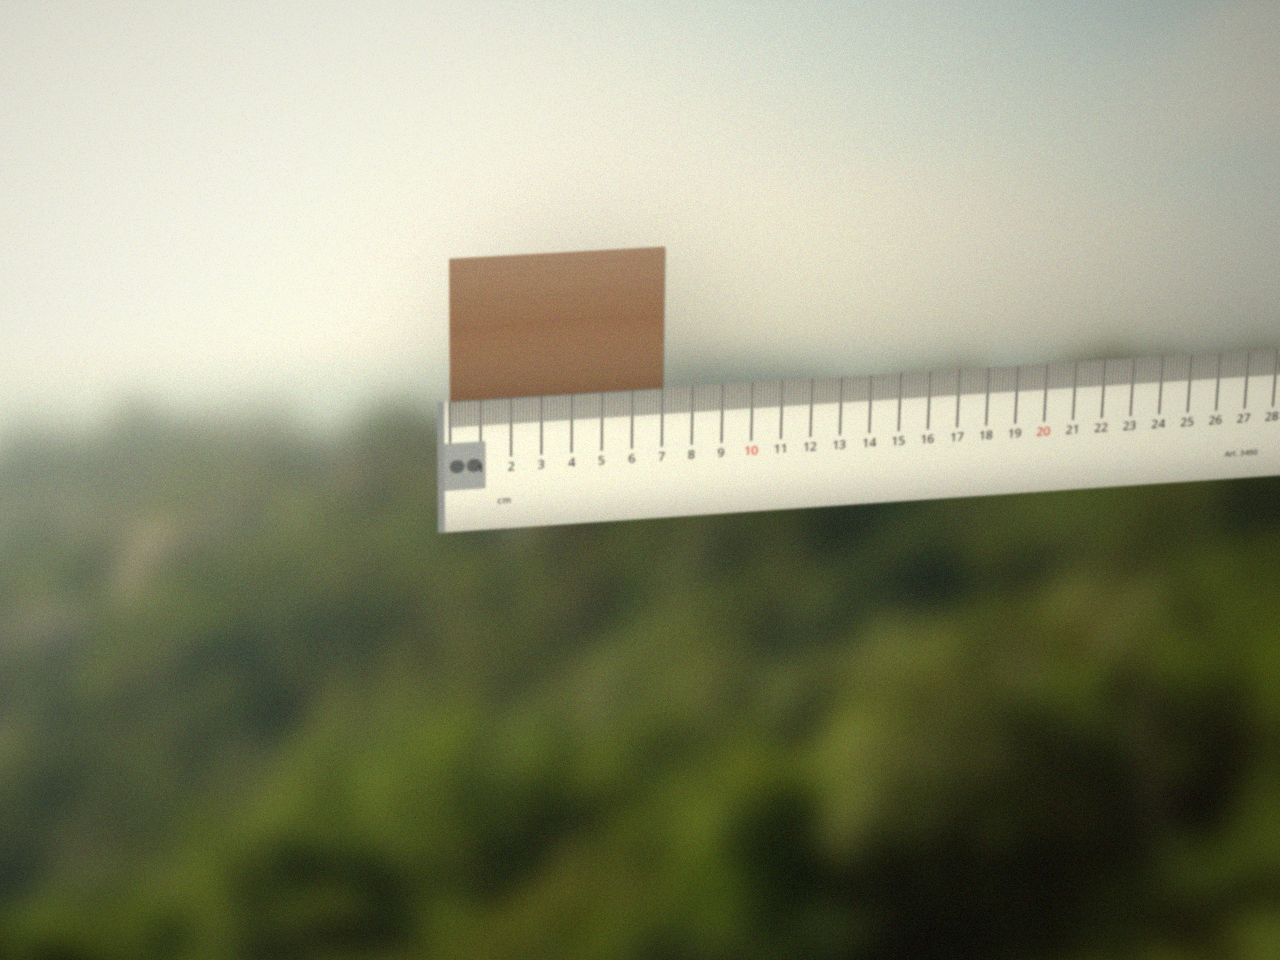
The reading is 7 cm
